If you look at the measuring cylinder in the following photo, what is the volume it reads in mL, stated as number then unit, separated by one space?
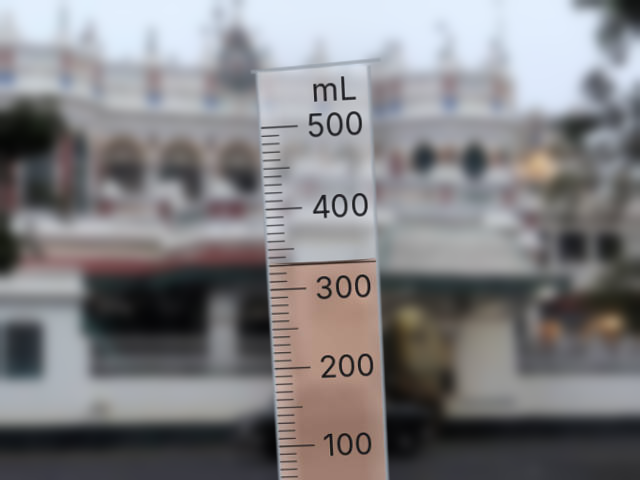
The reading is 330 mL
